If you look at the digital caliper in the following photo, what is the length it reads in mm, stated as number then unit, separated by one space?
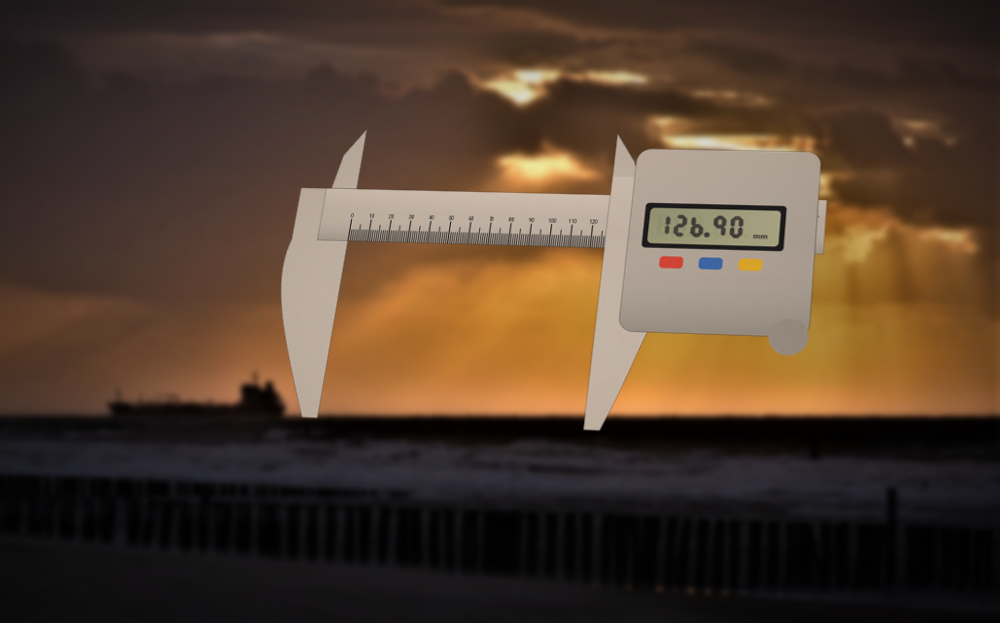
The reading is 126.90 mm
